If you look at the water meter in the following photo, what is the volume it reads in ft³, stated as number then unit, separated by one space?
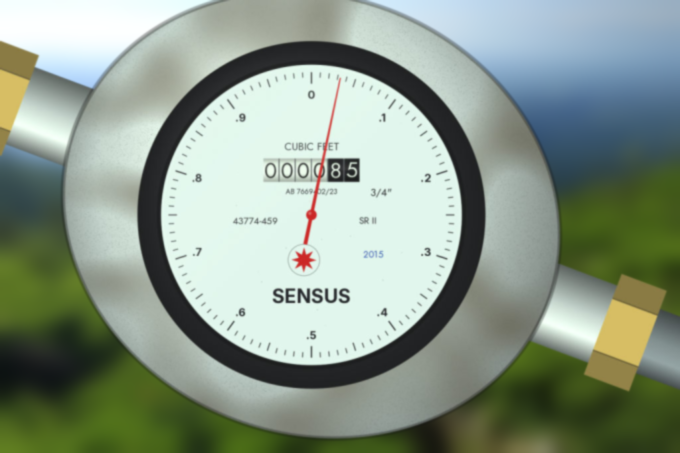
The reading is 85.03 ft³
